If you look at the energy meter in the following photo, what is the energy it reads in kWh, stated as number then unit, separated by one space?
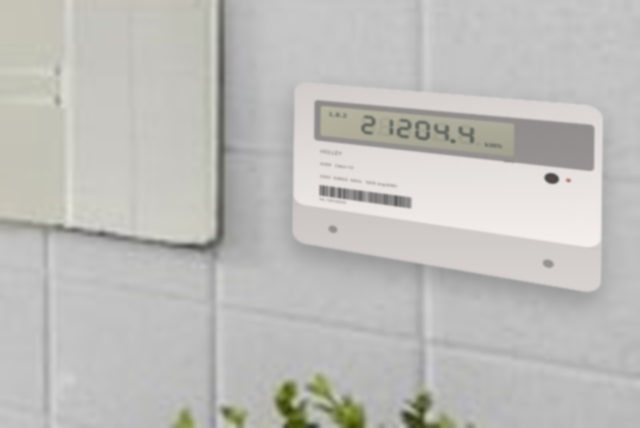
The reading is 21204.4 kWh
